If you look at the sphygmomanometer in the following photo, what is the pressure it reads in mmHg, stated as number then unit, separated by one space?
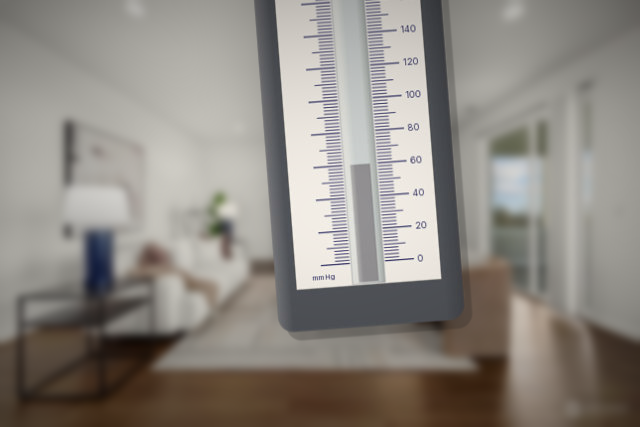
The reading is 60 mmHg
